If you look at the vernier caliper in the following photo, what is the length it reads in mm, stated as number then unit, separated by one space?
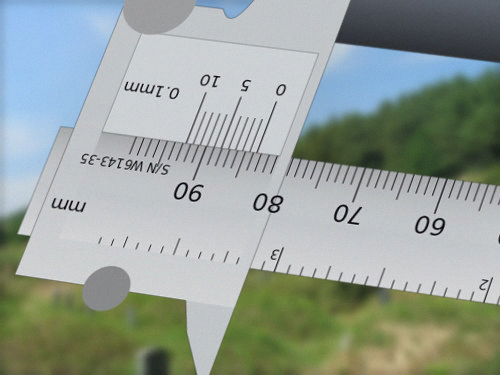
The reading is 83.6 mm
